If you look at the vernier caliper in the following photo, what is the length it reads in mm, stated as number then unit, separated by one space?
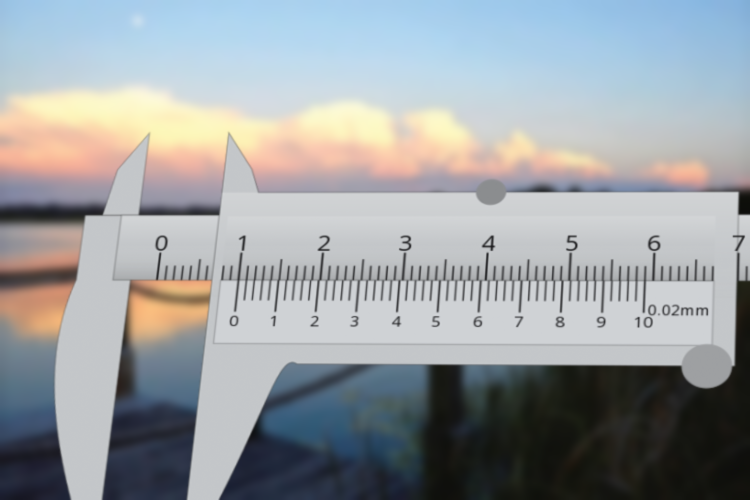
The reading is 10.0 mm
